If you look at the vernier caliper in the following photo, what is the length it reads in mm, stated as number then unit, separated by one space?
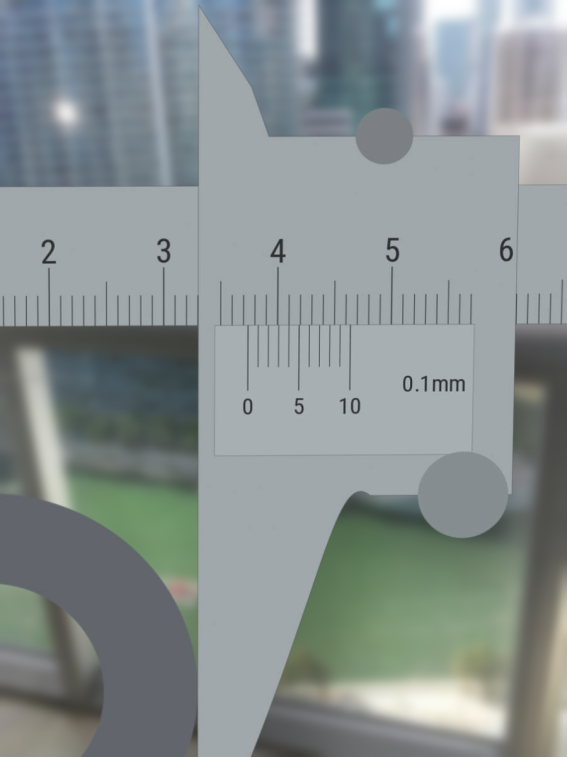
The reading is 37.4 mm
